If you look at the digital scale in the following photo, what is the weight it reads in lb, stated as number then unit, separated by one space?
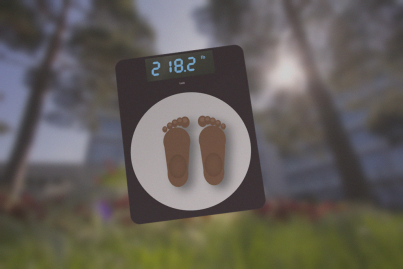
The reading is 218.2 lb
